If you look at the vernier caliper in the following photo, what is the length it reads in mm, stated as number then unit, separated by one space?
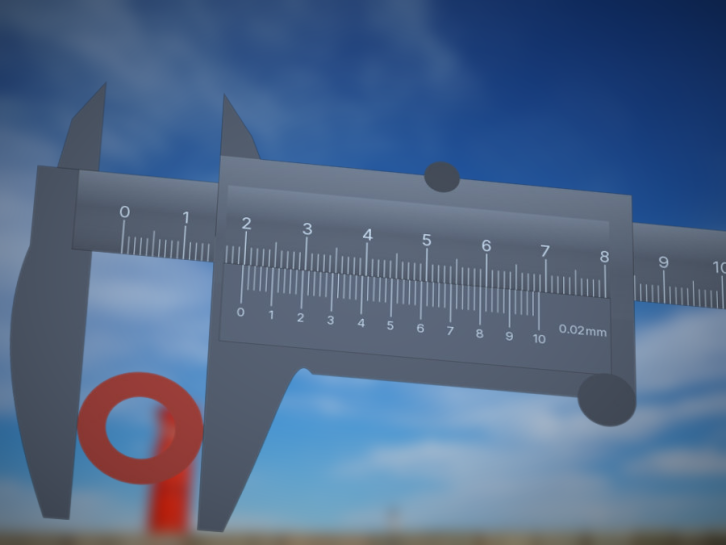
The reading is 19.8 mm
